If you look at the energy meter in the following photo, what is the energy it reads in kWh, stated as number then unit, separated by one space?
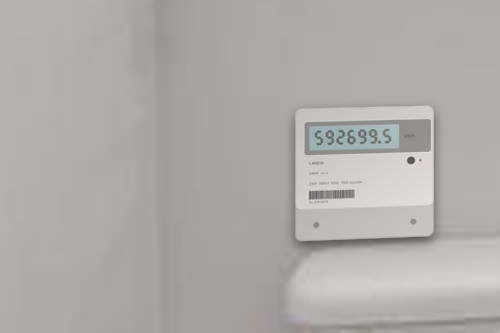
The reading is 592699.5 kWh
